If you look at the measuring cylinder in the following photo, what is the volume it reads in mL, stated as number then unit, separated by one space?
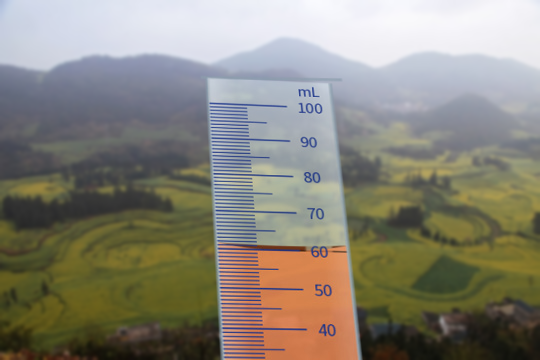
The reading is 60 mL
